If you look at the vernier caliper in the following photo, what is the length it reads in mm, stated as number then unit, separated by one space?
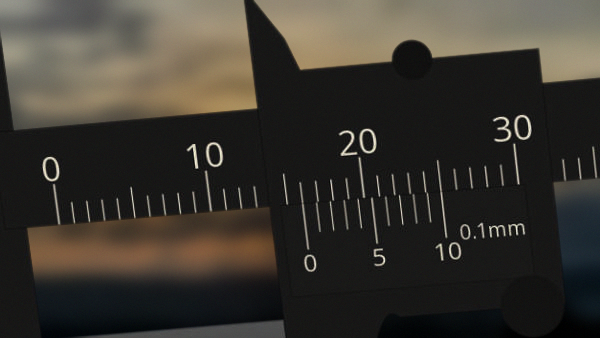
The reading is 16.0 mm
